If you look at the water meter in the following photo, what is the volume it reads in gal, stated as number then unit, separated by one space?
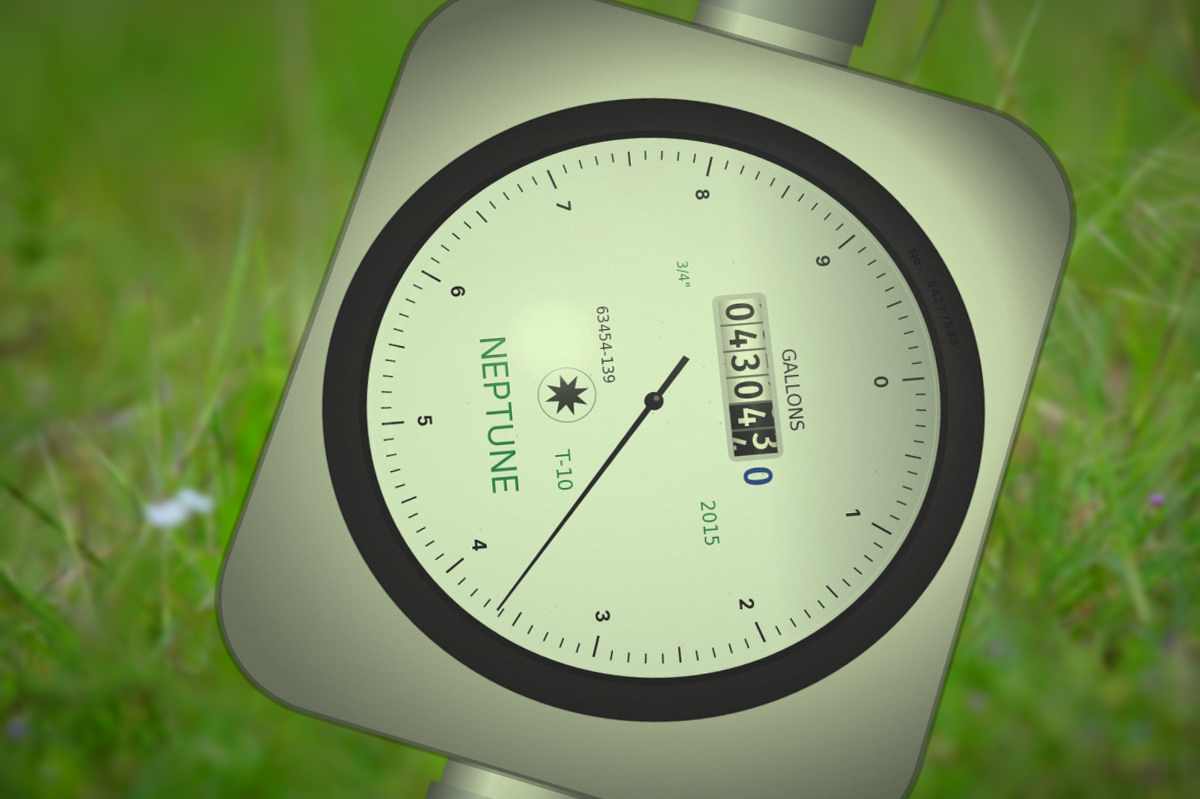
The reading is 430433.6 gal
